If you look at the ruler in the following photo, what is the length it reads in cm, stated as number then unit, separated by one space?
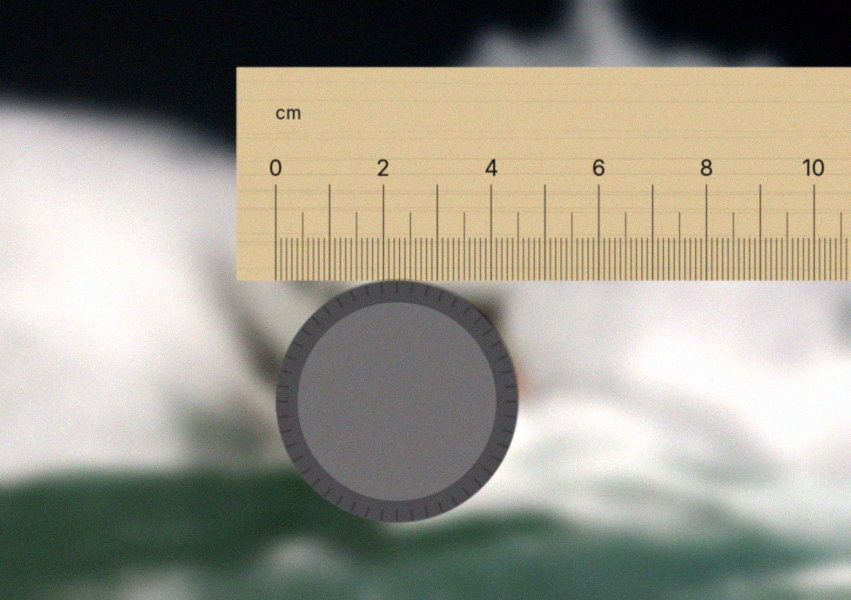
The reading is 4.5 cm
